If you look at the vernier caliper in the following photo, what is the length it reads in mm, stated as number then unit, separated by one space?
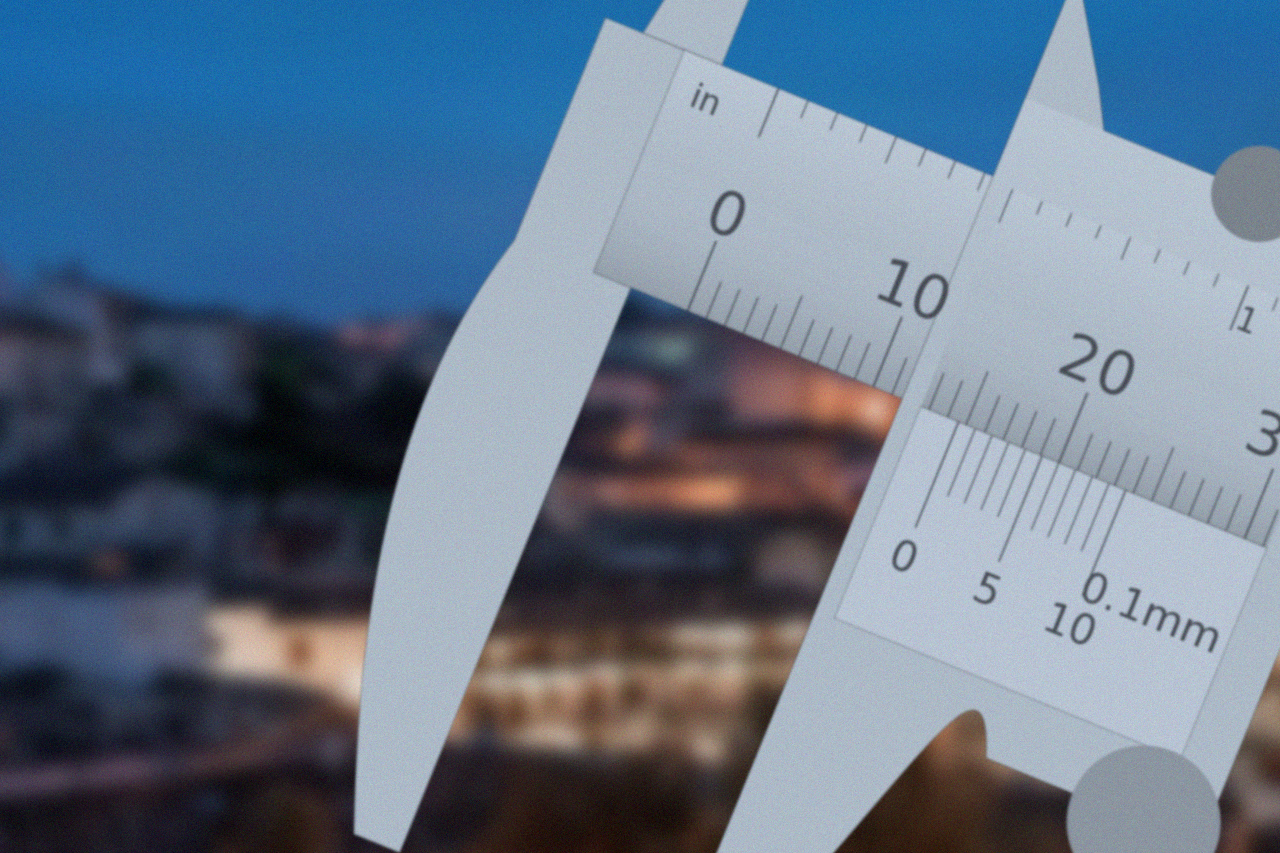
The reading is 14.6 mm
